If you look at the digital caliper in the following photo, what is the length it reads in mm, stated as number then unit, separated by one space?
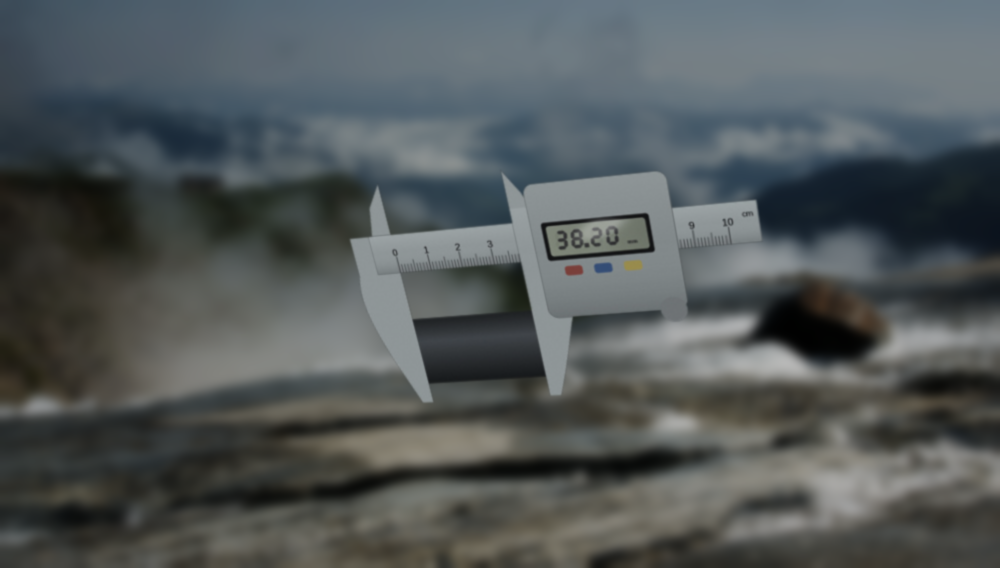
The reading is 38.20 mm
